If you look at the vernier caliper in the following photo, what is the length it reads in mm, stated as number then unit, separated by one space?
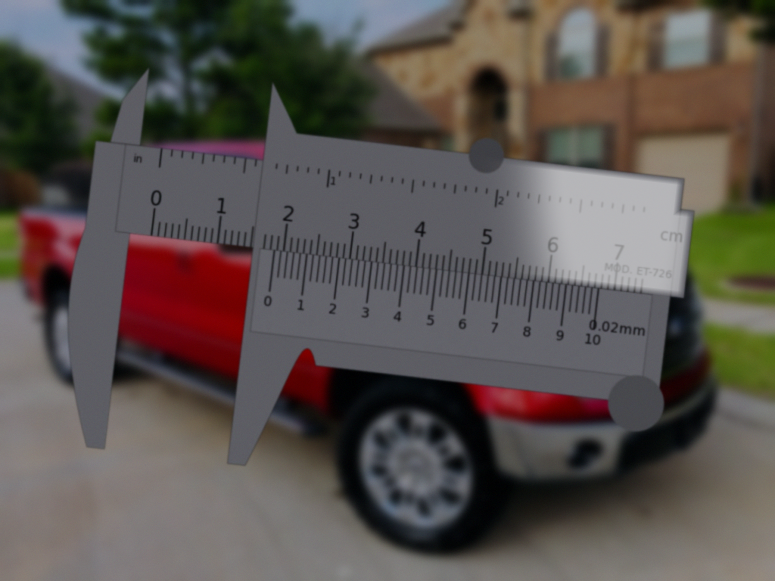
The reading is 18.6 mm
